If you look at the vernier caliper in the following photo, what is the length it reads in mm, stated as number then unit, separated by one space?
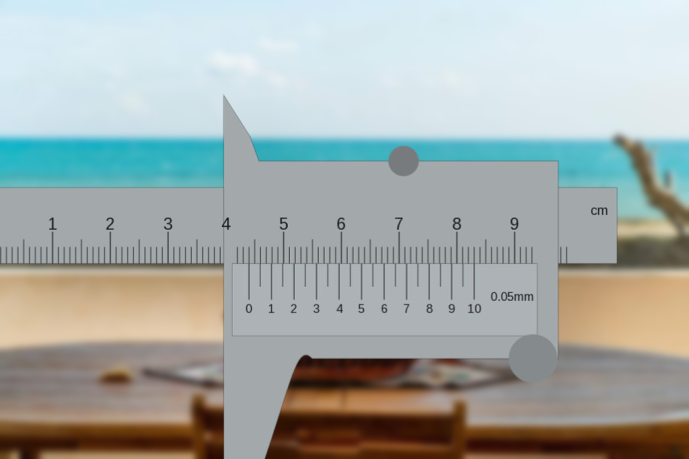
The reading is 44.0 mm
